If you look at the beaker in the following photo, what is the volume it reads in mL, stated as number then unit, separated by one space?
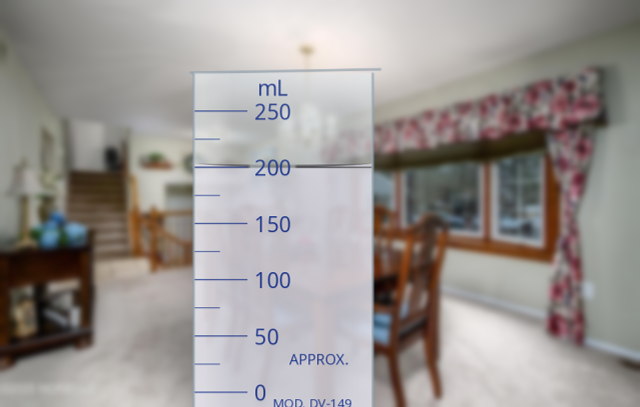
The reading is 200 mL
